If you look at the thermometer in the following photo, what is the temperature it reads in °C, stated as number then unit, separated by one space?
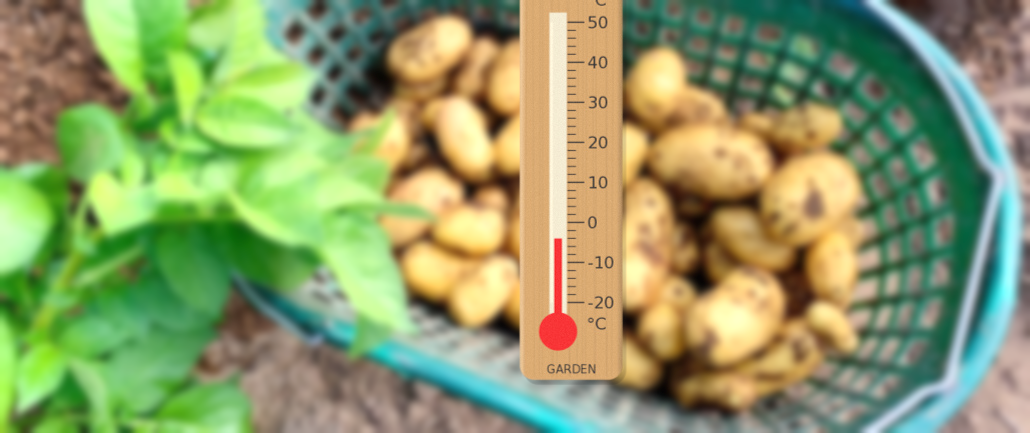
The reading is -4 °C
